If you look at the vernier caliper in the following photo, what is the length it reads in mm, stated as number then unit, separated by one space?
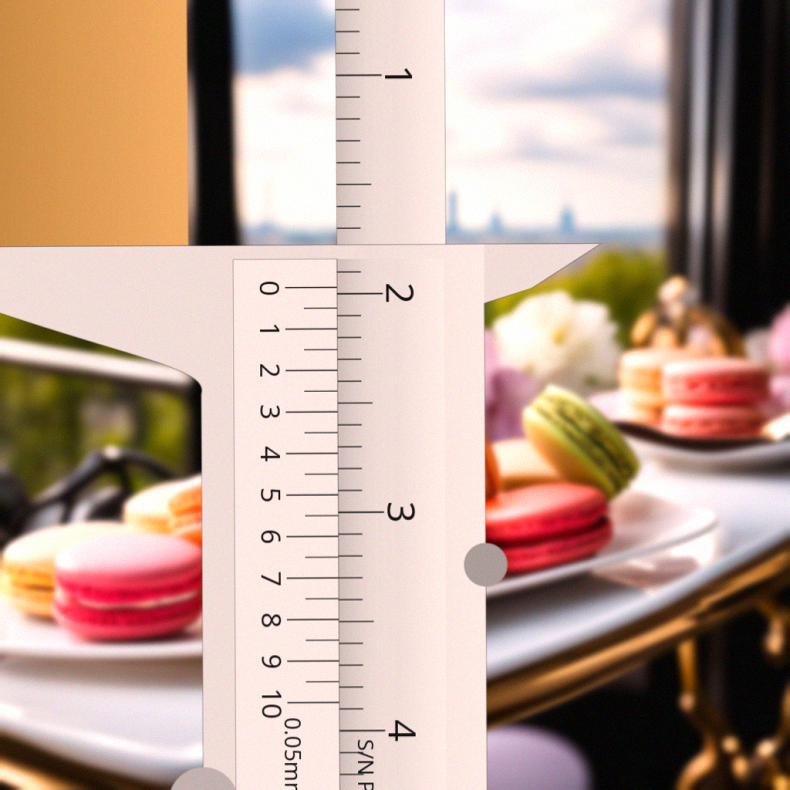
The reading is 19.70 mm
